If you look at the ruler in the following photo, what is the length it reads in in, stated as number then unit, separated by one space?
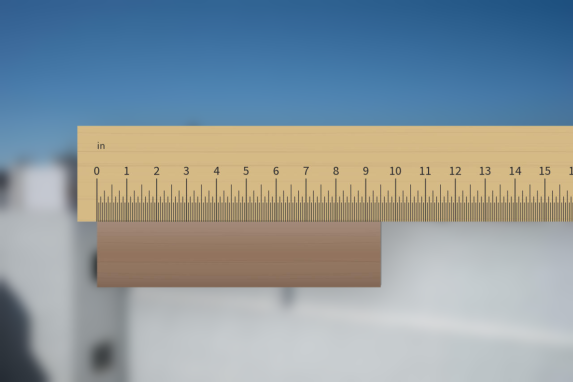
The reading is 9.5 in
